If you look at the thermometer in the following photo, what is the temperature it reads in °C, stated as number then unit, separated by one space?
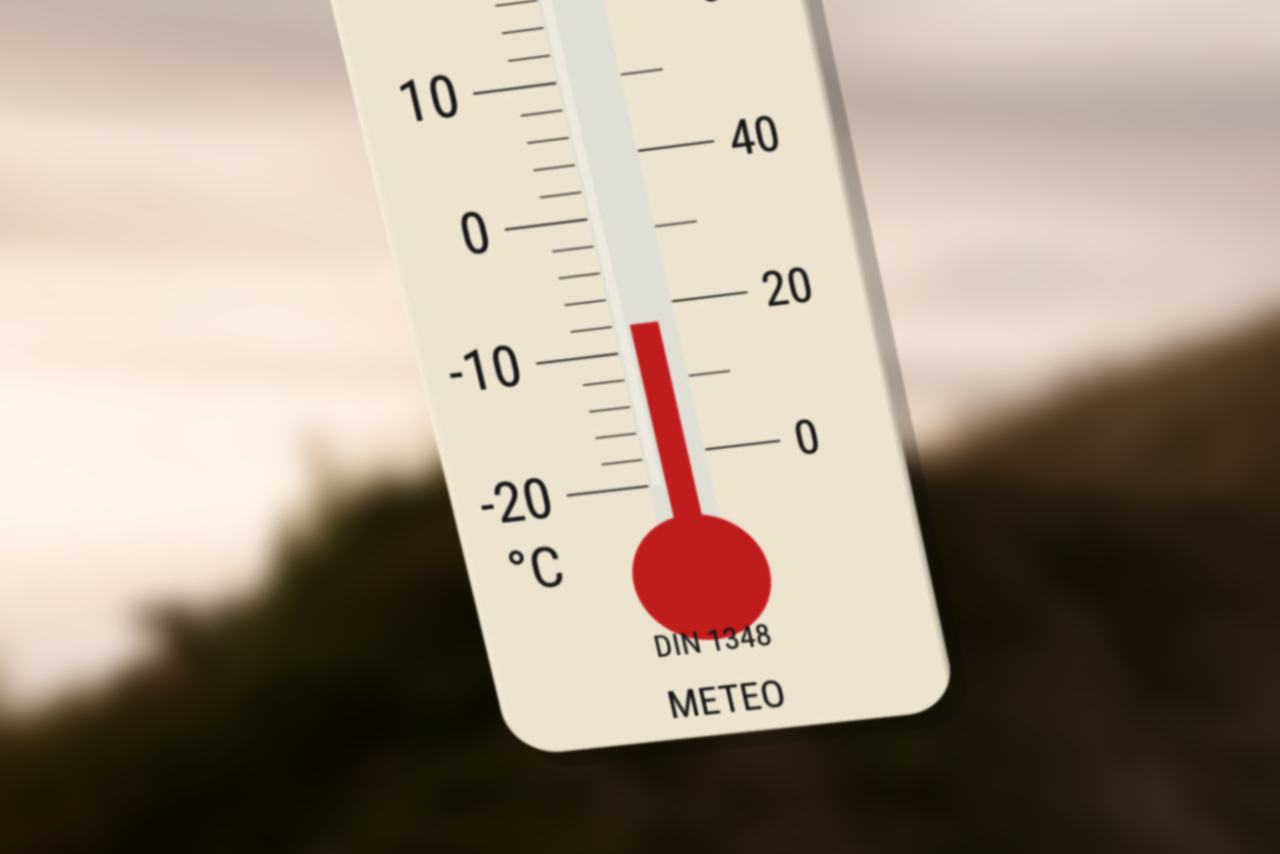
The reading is -8 °C
